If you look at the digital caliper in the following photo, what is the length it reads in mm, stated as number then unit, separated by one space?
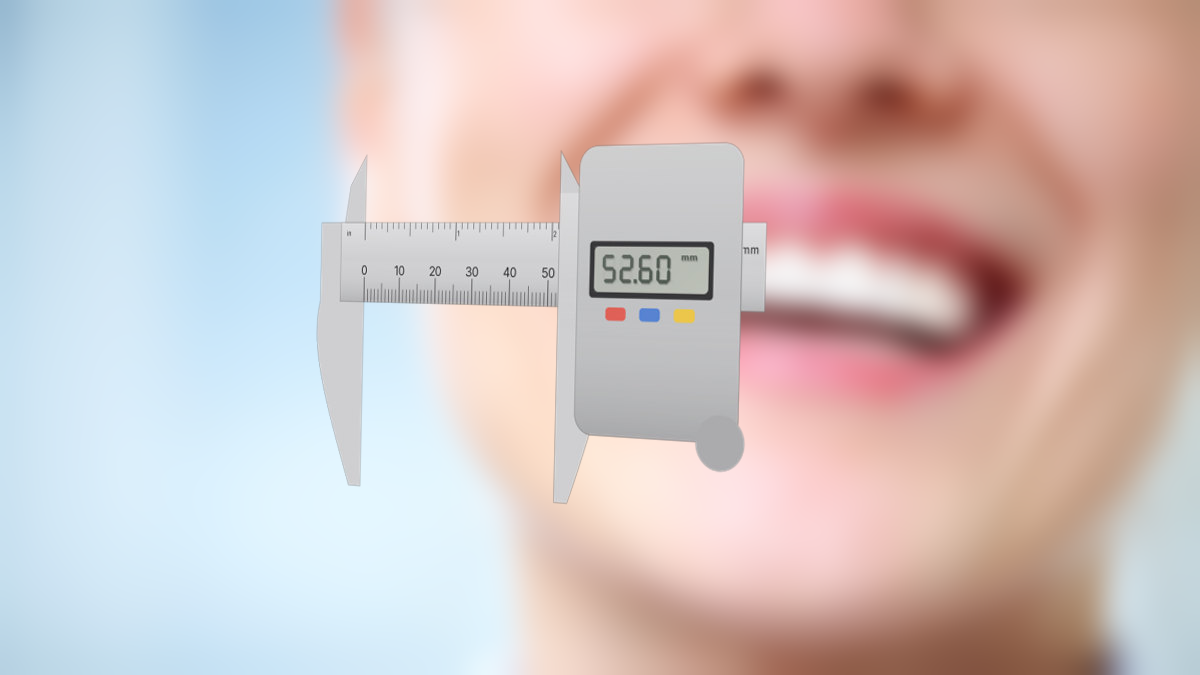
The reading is 52.60 mm
